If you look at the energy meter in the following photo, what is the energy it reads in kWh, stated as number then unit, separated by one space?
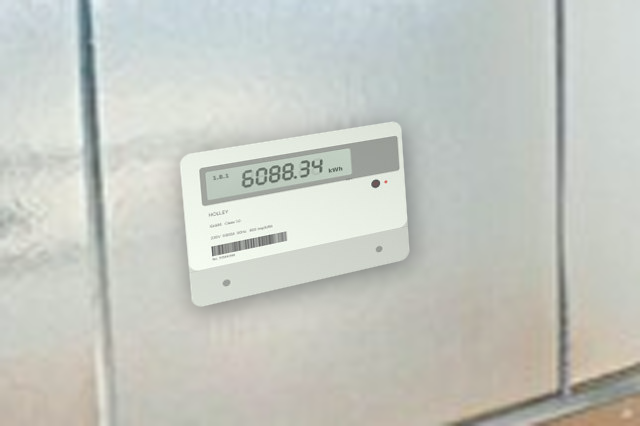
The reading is 6088.34 kWh
